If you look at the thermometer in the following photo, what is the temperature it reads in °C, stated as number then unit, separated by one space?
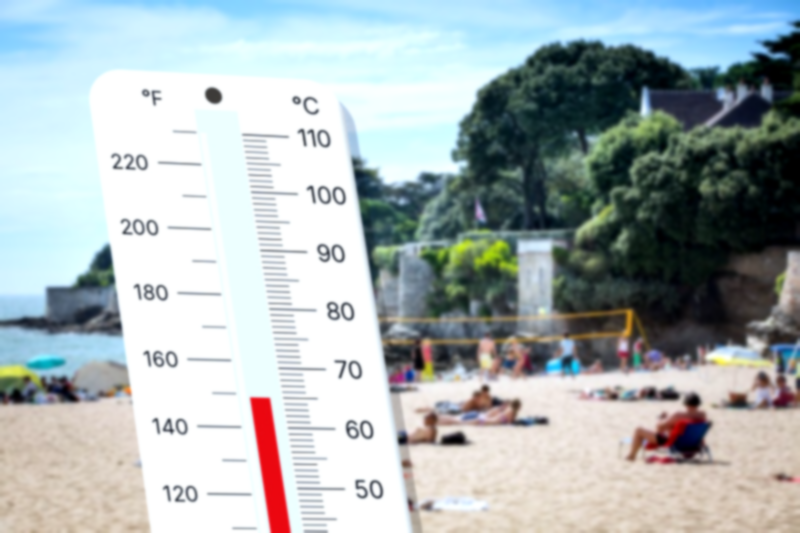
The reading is 65 °C
